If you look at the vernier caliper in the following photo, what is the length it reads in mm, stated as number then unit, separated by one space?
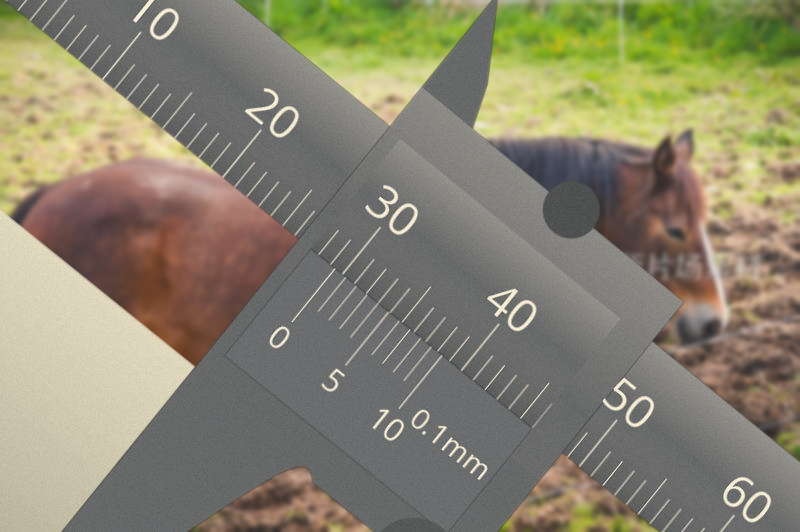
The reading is 29.4 mm
